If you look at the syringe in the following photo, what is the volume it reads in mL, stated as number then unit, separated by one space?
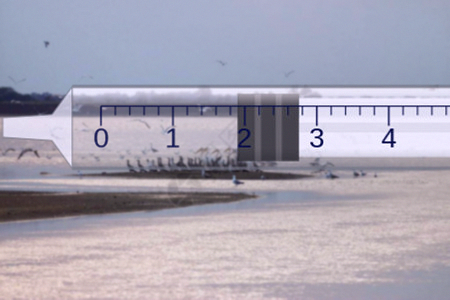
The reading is 1.9 mL
